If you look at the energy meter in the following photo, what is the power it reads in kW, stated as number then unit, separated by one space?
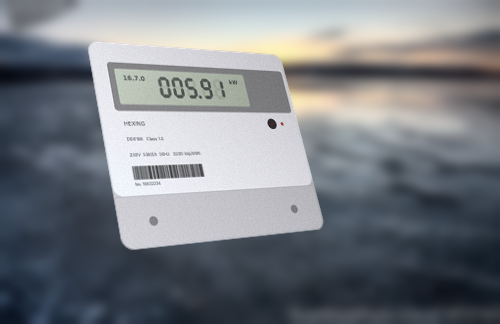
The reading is 5.91 kW
